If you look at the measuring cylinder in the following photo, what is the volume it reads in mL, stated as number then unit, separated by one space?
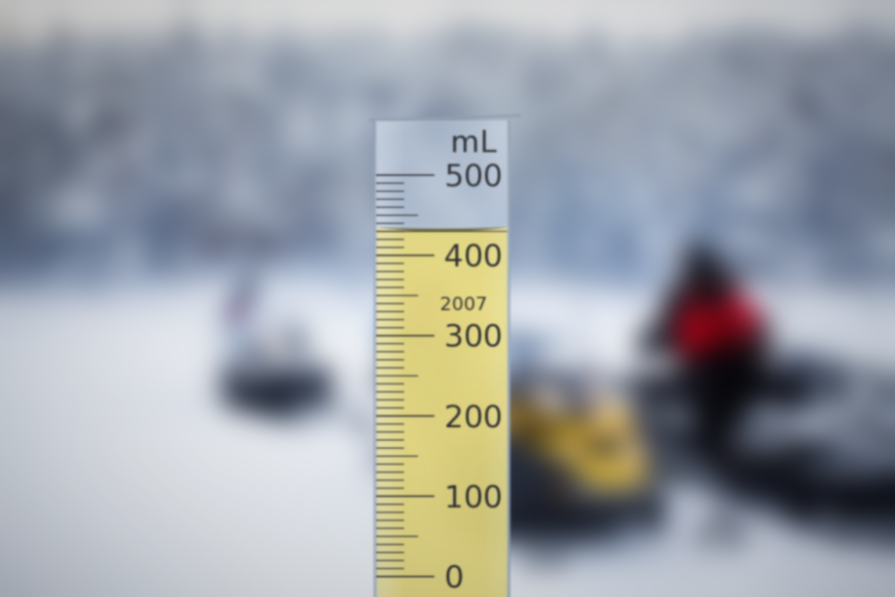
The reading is 430 mL
